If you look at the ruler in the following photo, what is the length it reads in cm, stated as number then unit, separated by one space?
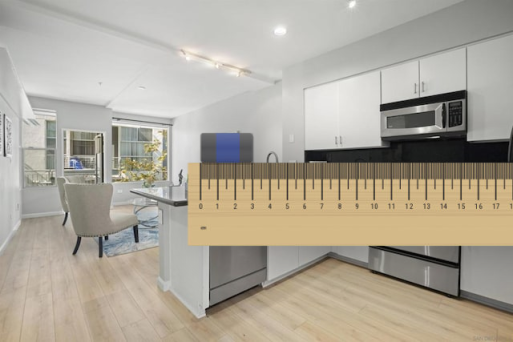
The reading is 3 cm
